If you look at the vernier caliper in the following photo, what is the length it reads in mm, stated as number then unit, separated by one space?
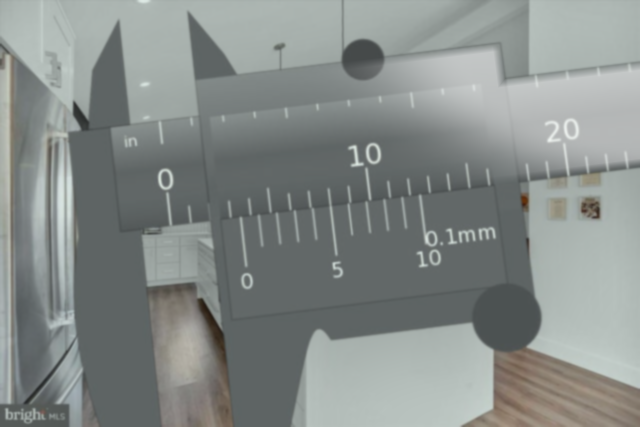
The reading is 3.5 mm
